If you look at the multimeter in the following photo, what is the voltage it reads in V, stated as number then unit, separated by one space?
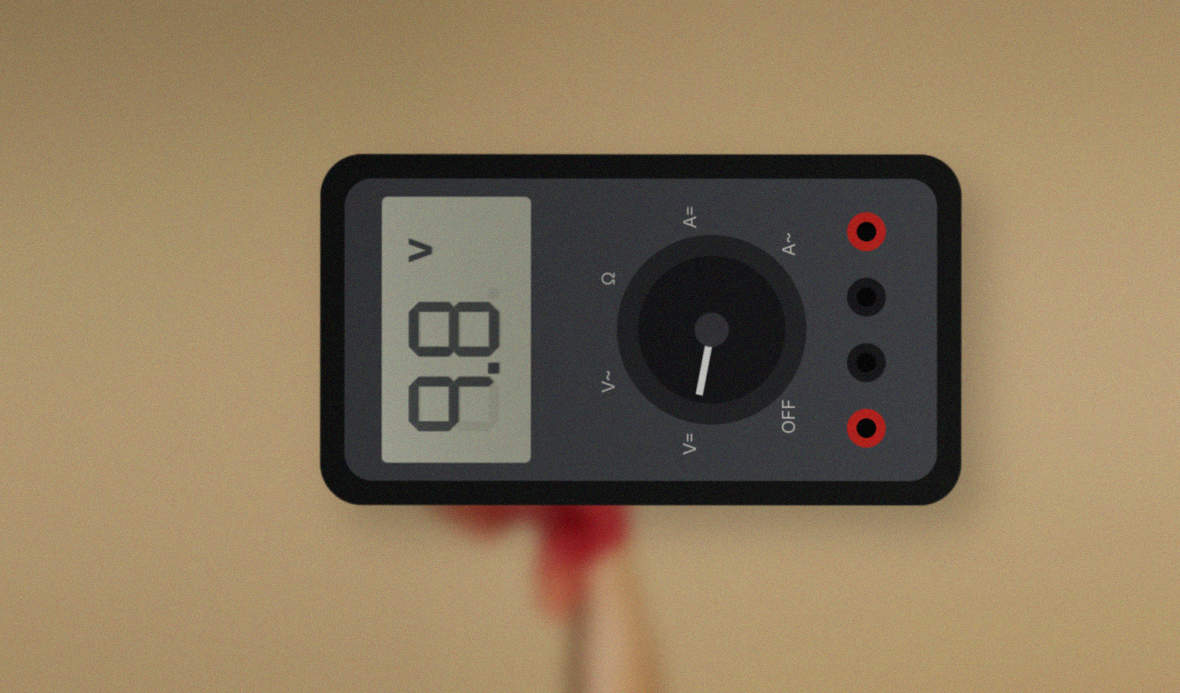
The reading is 9.8 V
